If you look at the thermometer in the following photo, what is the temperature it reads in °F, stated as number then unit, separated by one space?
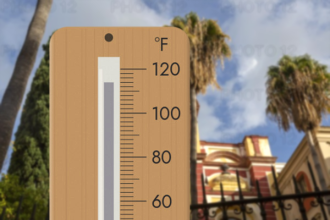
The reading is 114 °F
